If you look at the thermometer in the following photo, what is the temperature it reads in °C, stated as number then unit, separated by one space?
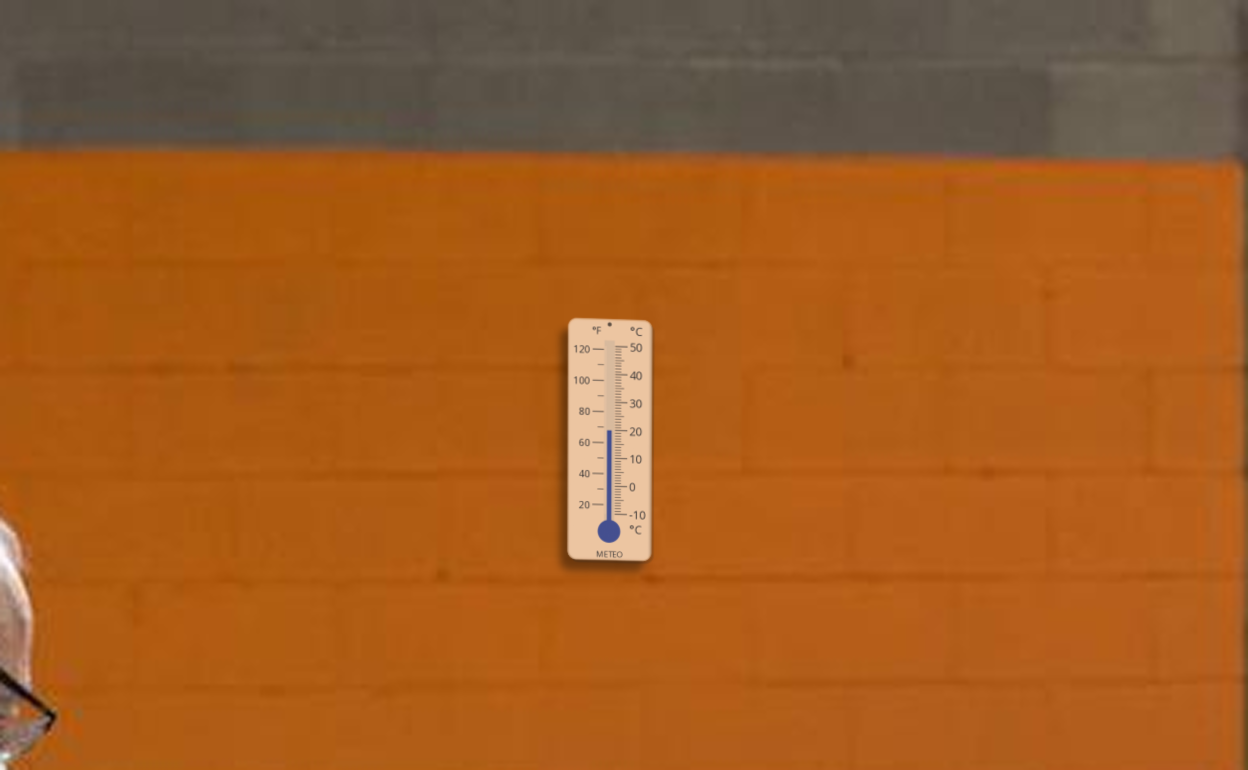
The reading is 20 °C
